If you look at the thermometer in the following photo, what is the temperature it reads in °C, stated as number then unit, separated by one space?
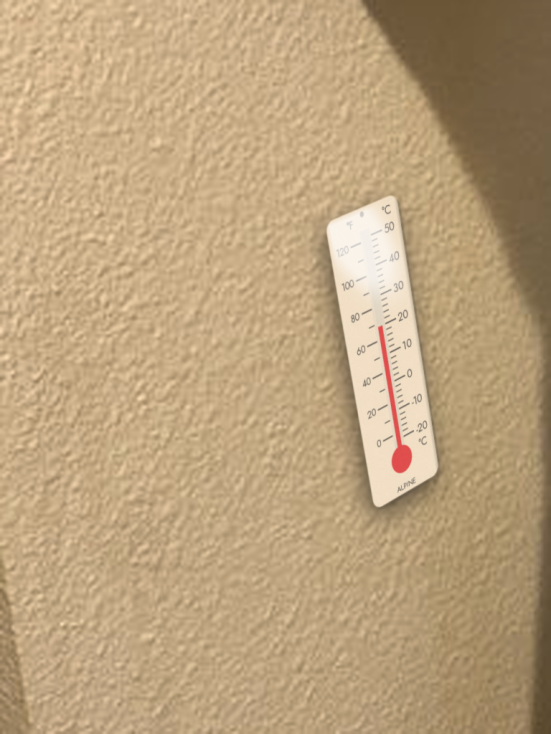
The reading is 20 °C
